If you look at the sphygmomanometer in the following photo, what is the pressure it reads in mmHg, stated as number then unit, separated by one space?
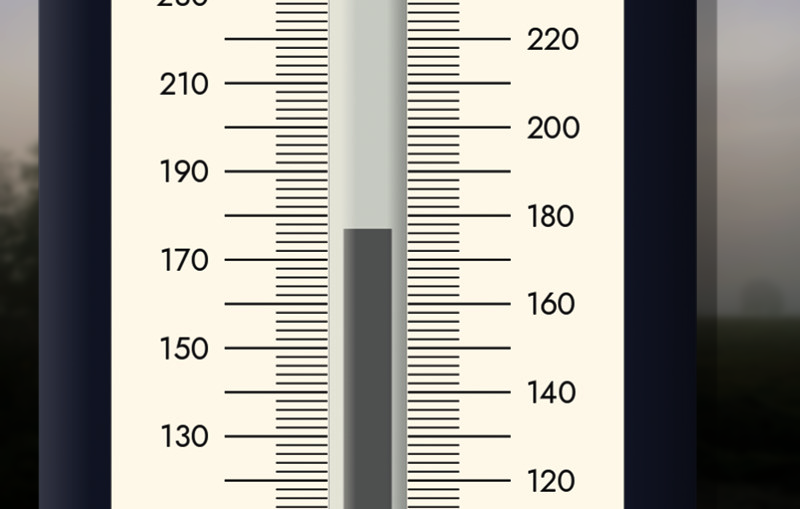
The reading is 177 mmHg
